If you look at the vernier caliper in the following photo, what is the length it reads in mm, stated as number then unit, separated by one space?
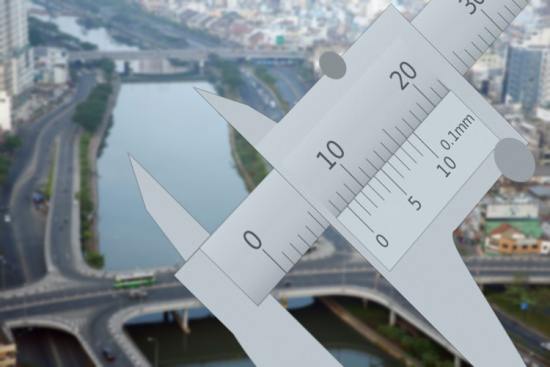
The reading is 7.8 mm
